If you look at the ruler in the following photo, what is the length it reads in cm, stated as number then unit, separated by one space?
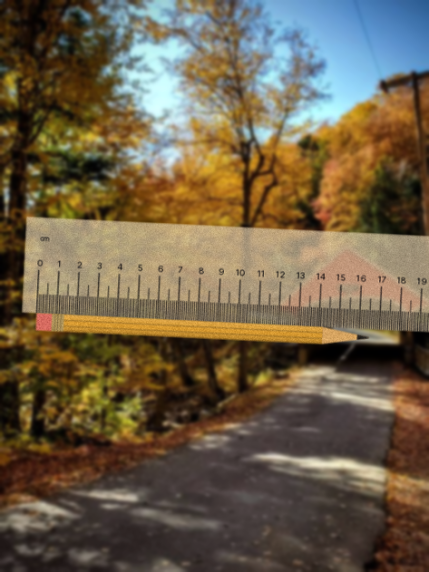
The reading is 16.5 cm
